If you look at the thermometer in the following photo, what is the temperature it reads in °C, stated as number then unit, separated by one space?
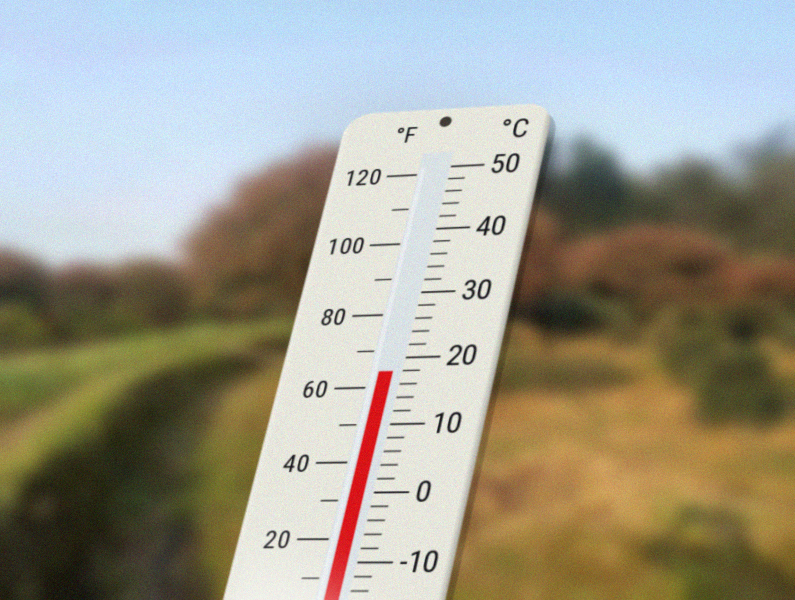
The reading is 18 °C
